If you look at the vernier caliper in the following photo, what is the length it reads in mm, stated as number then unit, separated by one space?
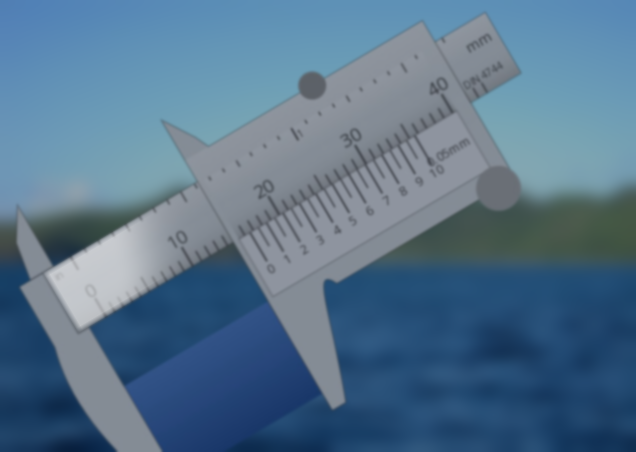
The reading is 16.6 mm
